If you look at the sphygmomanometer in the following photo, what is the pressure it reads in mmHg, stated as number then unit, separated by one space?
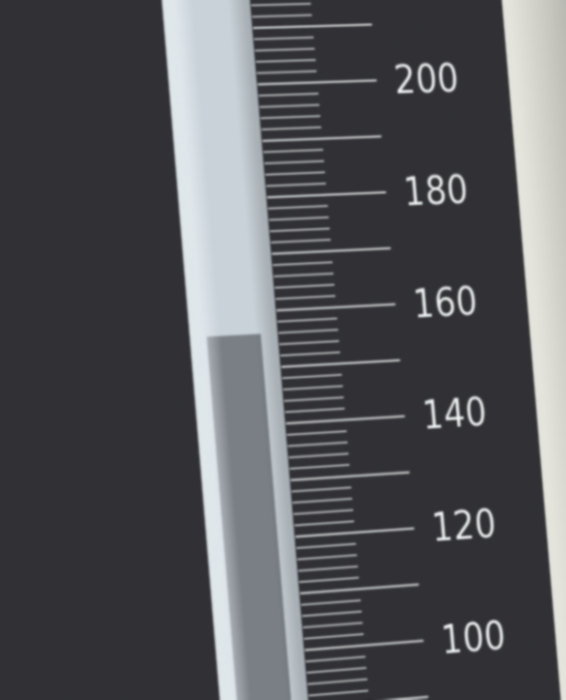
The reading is 156 mmHg
